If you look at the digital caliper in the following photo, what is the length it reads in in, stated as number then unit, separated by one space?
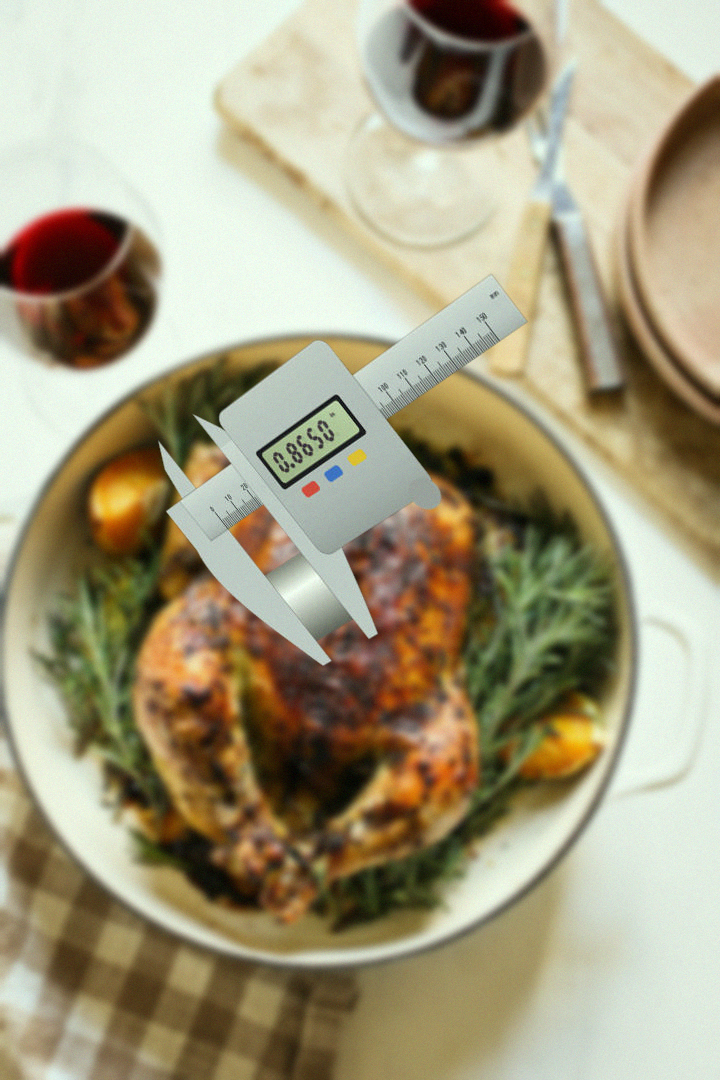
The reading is 0.8650 in
